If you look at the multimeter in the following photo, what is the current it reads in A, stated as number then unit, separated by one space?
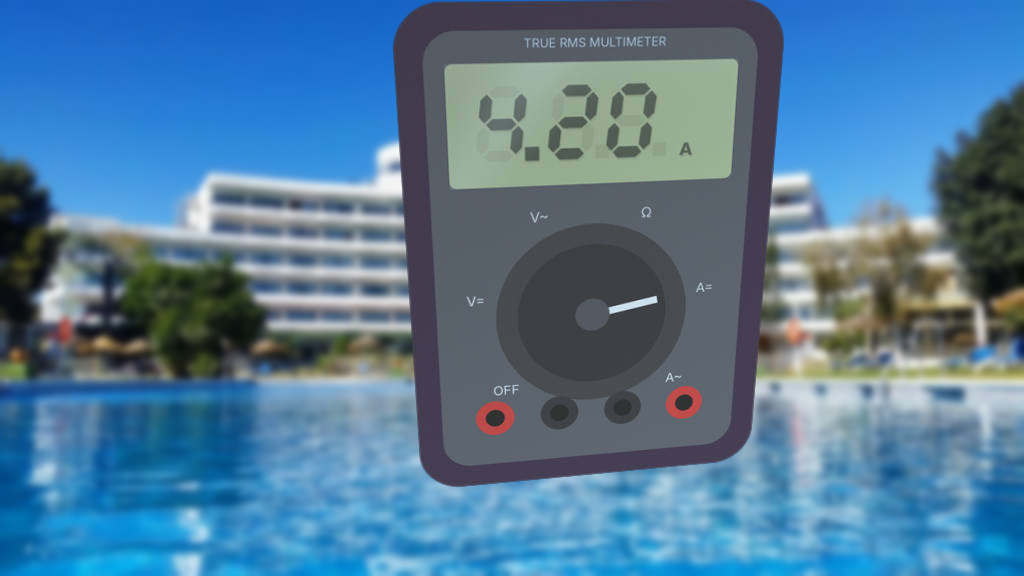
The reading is 4.20 A
